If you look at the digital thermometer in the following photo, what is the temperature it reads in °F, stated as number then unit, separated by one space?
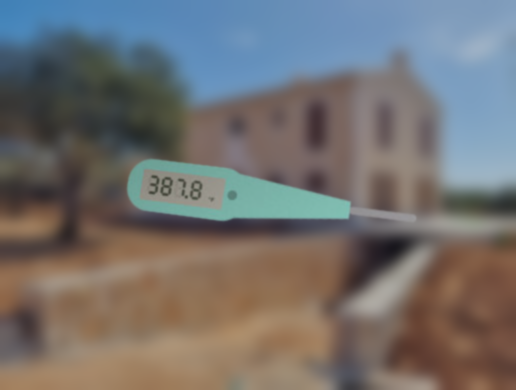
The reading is 387.8 °F
